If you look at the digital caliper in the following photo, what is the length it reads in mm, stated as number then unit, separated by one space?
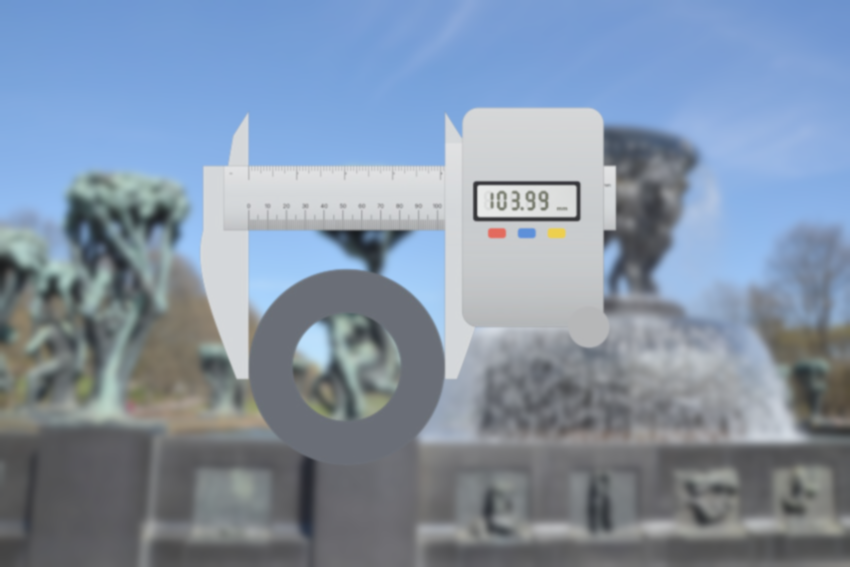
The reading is 103.99 mm
